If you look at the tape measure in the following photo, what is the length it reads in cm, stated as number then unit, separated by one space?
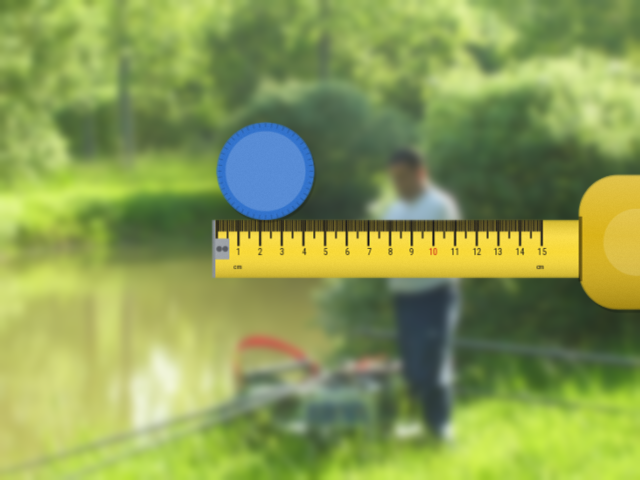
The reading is 4.5 cm
